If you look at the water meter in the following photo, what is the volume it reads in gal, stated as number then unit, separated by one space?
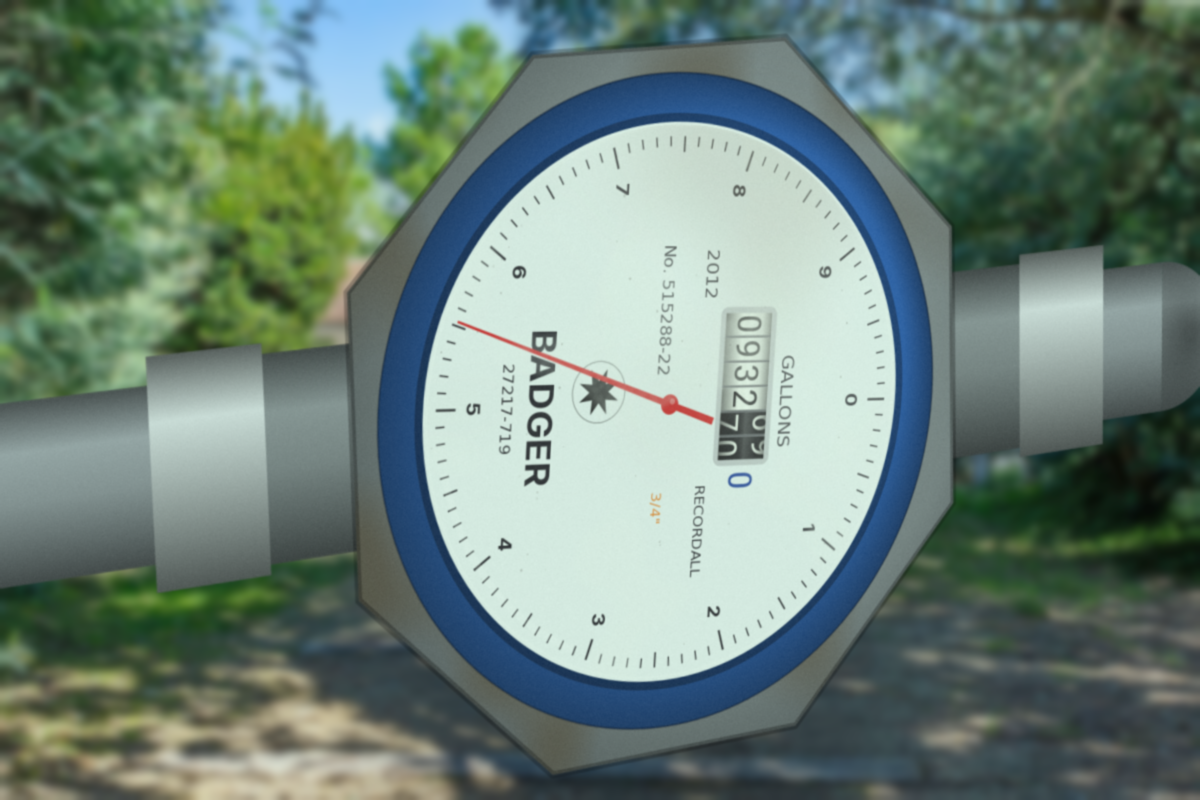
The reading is 932695.5 gal
